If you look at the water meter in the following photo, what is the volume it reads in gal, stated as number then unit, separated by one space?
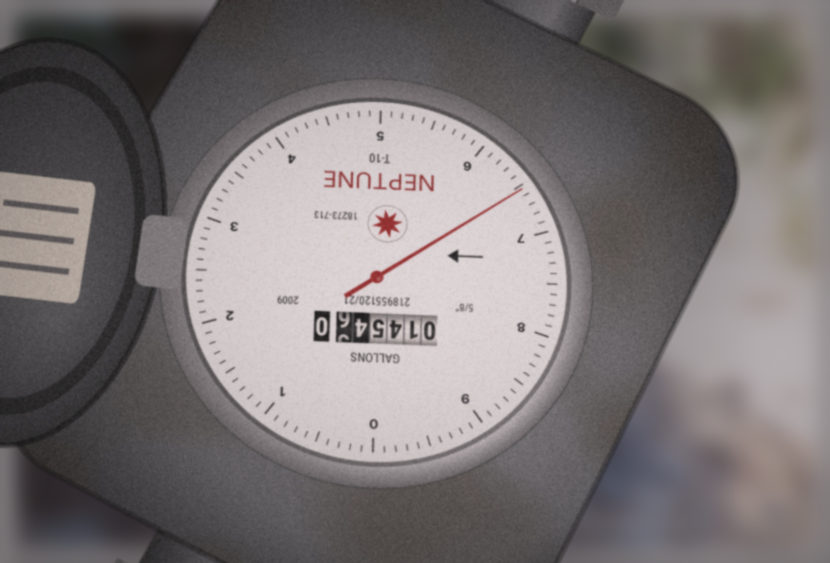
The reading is 145456.5 gal
